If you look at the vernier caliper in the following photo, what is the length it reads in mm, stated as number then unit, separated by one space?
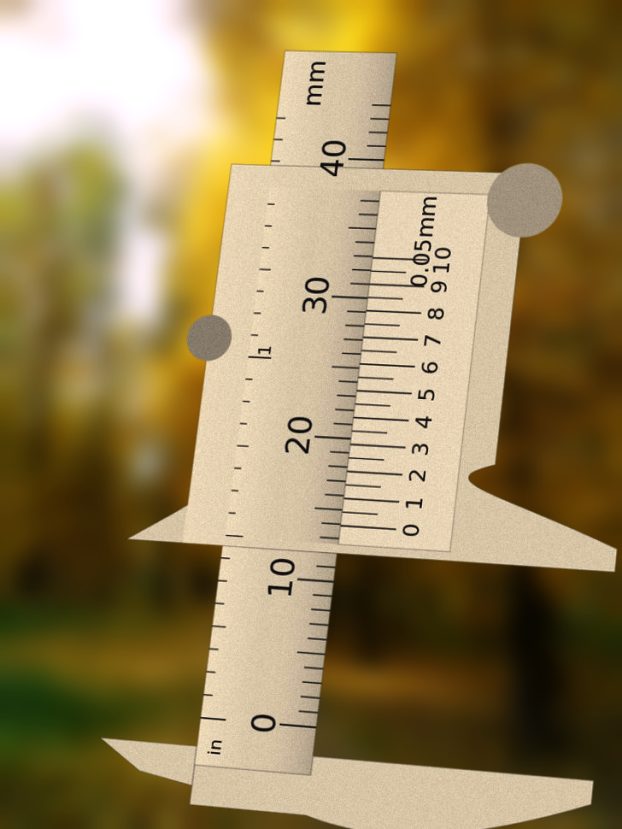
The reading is 13.9 mm
